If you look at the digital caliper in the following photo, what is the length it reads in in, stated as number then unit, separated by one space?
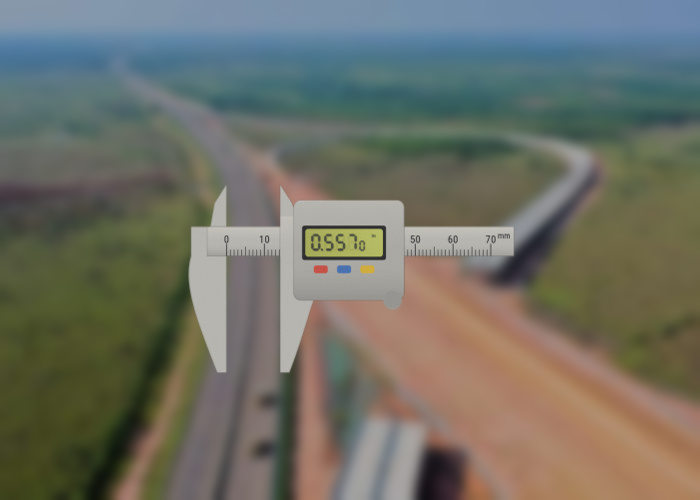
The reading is 0.5570 in
